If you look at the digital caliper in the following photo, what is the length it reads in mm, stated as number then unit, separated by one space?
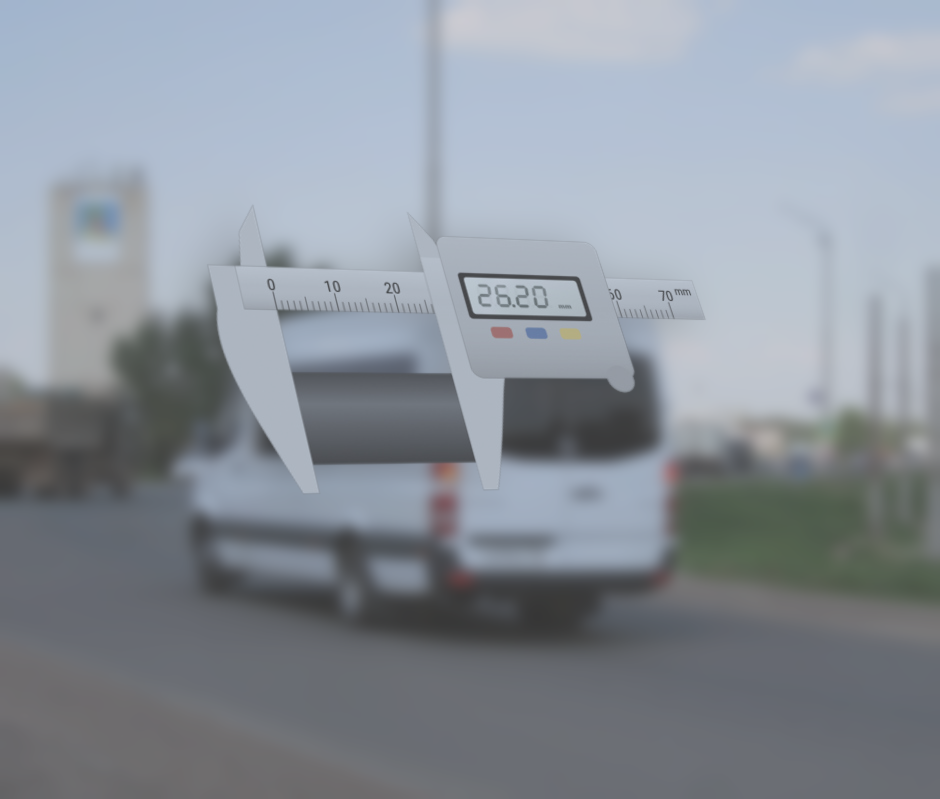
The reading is 26.20 mm
